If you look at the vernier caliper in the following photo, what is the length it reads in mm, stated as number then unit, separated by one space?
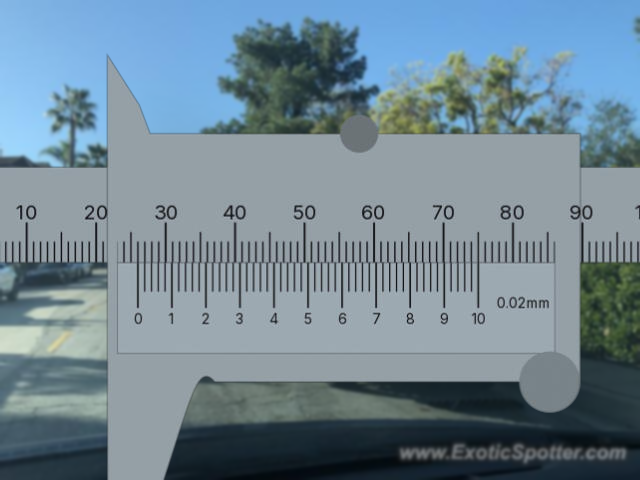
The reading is 26.0 mm
